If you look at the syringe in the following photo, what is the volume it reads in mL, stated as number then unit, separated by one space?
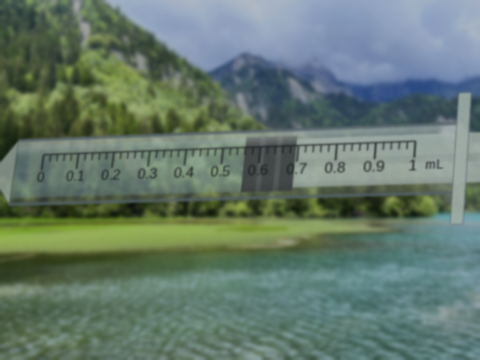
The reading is 0.56 mL
